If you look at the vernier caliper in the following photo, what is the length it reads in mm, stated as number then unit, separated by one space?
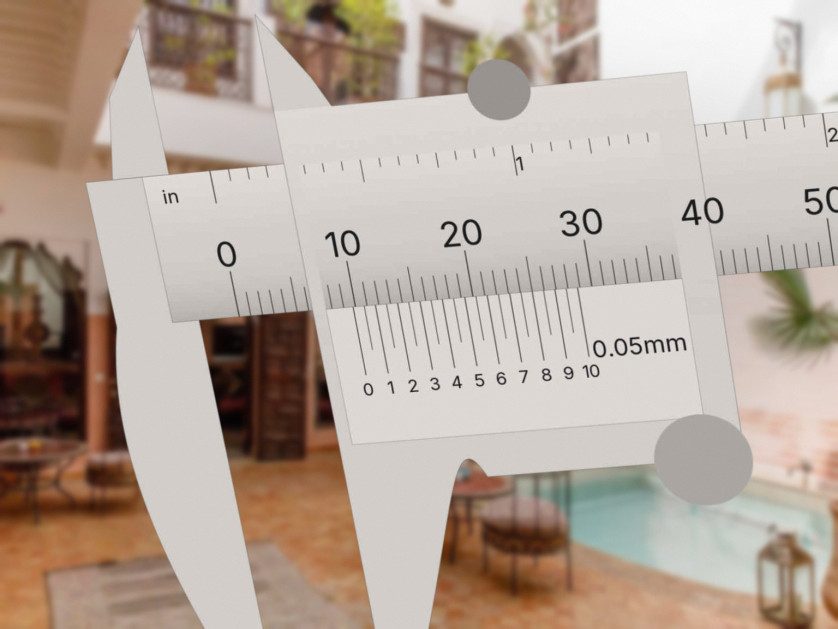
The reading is 9.8 mm
